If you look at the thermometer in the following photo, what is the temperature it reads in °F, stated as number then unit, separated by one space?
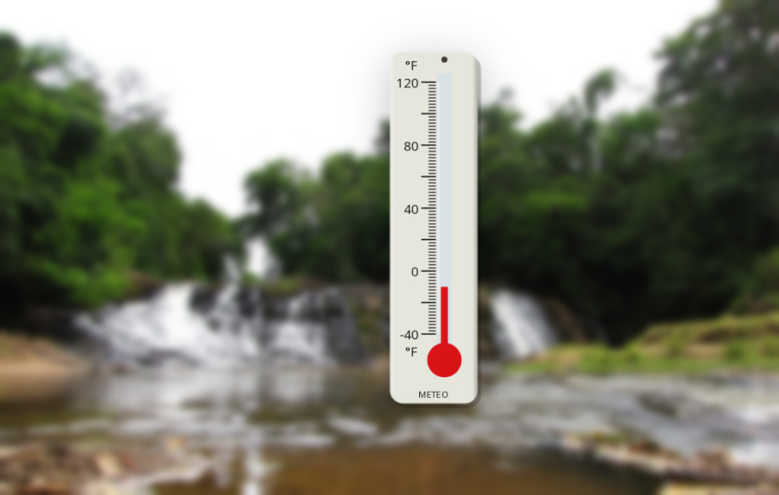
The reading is -10 °F
